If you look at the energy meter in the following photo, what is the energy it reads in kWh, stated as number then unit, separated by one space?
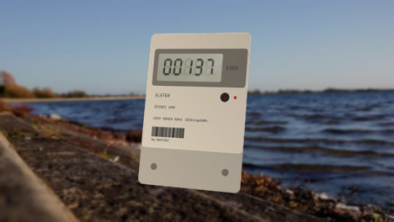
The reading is 137 kWh
